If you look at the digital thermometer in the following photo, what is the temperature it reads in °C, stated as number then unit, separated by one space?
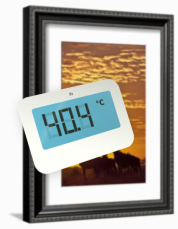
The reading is 40.4 °C
